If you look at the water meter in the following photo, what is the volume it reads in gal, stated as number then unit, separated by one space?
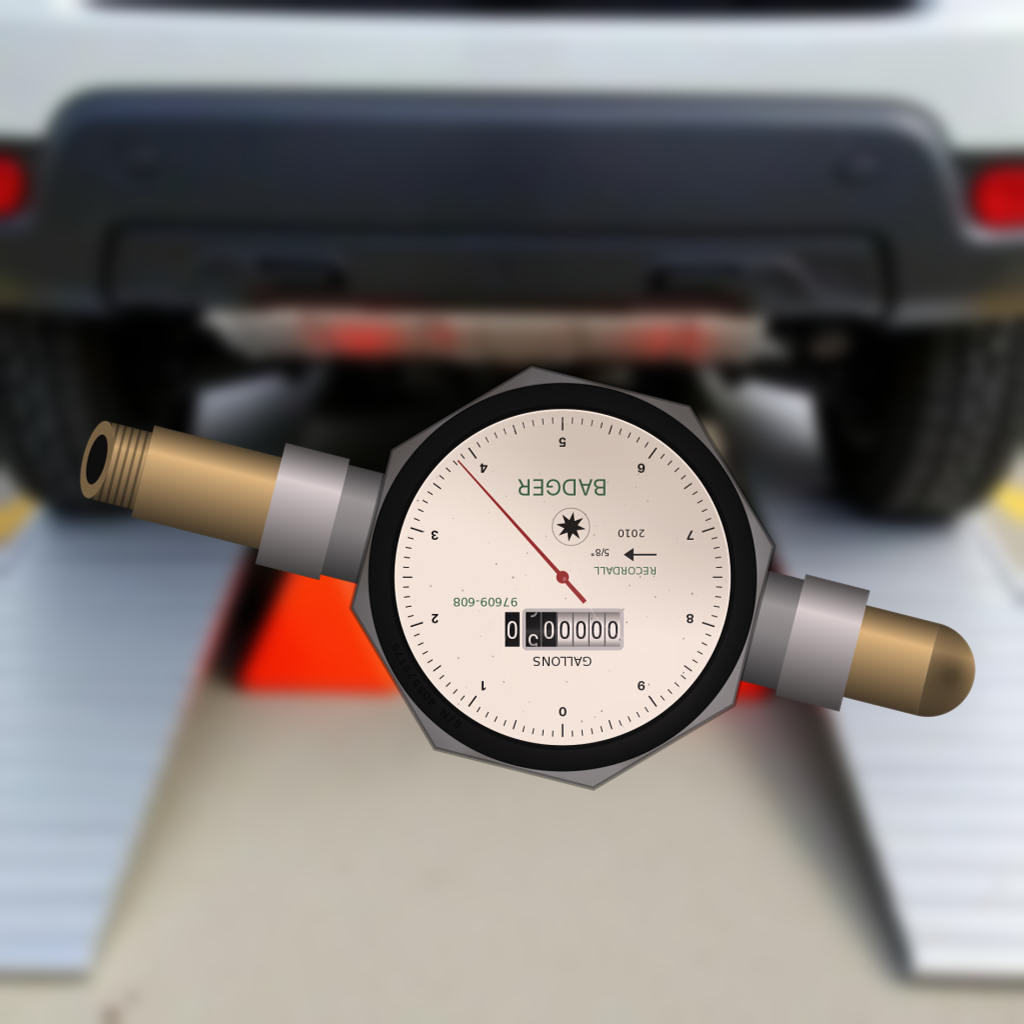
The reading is 53.8 gal
